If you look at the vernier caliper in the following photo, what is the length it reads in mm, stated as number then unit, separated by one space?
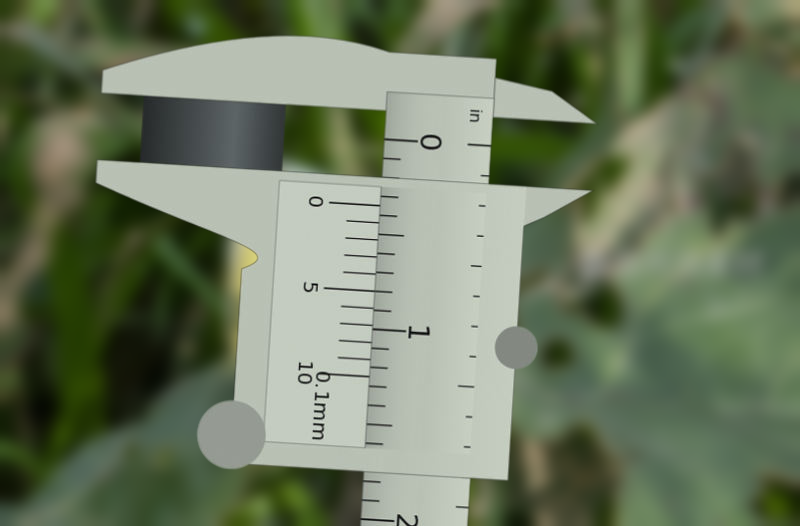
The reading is 3.5 mm
